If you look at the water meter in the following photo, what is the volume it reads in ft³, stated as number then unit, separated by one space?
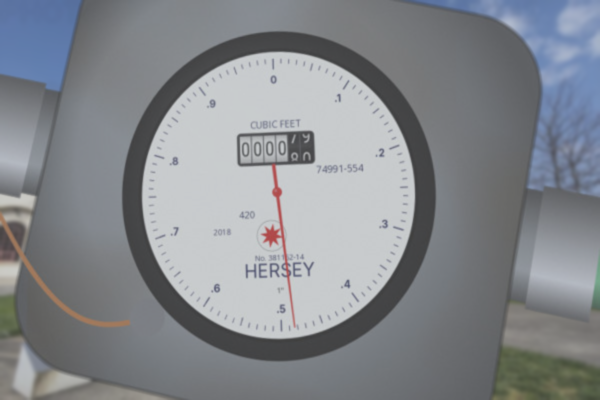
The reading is 79.48 ft³
